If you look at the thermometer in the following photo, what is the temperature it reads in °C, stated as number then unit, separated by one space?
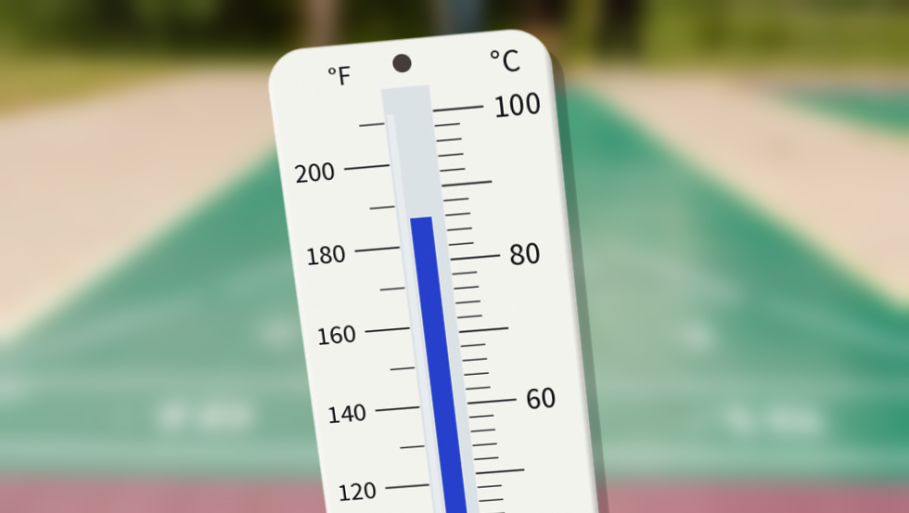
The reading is 86 °C
